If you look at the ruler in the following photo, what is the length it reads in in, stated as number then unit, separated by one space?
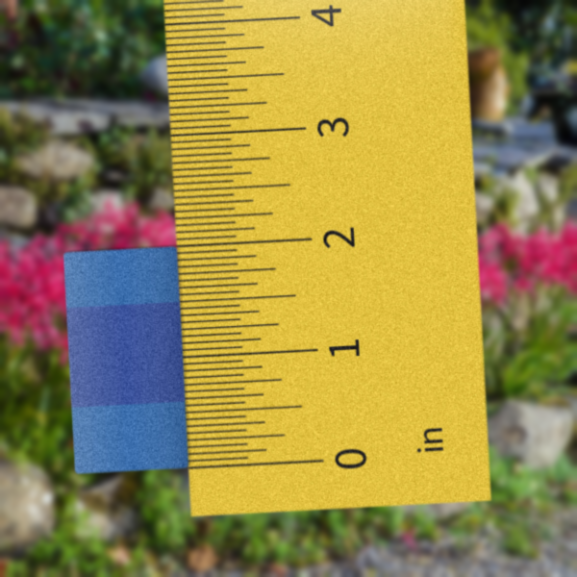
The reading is 2 in
